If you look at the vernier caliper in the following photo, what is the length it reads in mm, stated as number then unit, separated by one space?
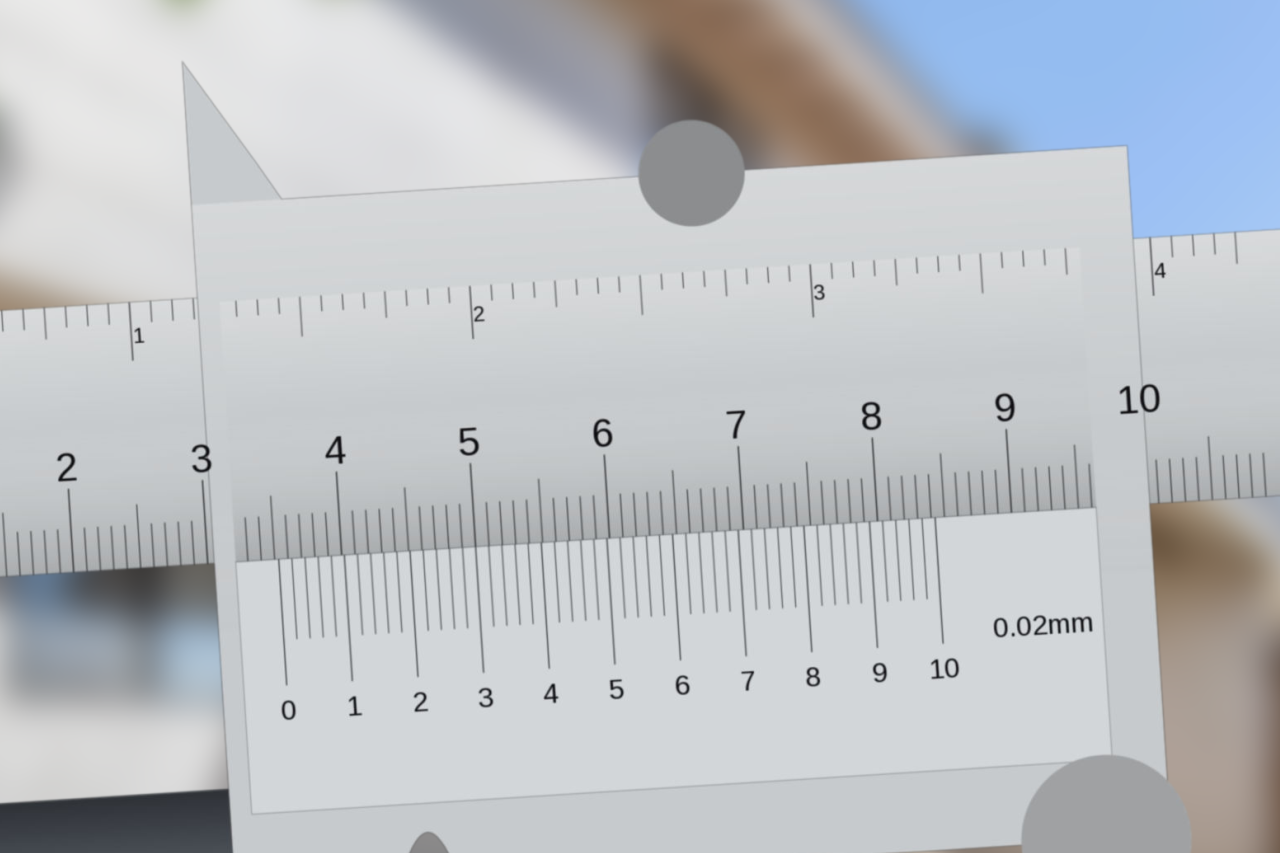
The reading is 35.3 mm
